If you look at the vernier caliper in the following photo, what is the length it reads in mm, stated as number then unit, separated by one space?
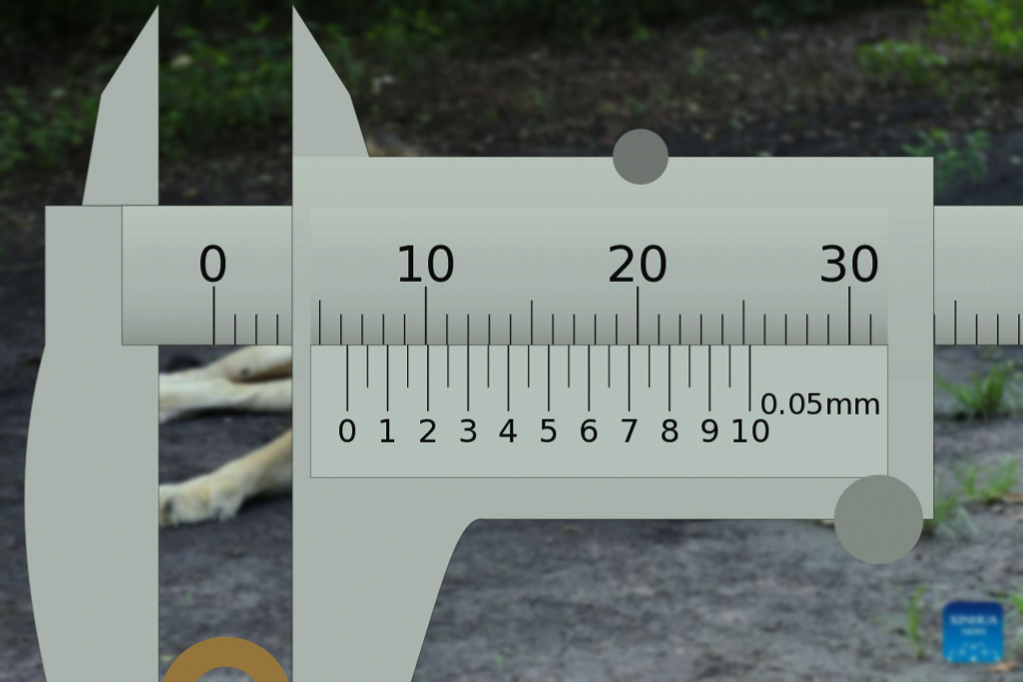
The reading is 6.3 mm
